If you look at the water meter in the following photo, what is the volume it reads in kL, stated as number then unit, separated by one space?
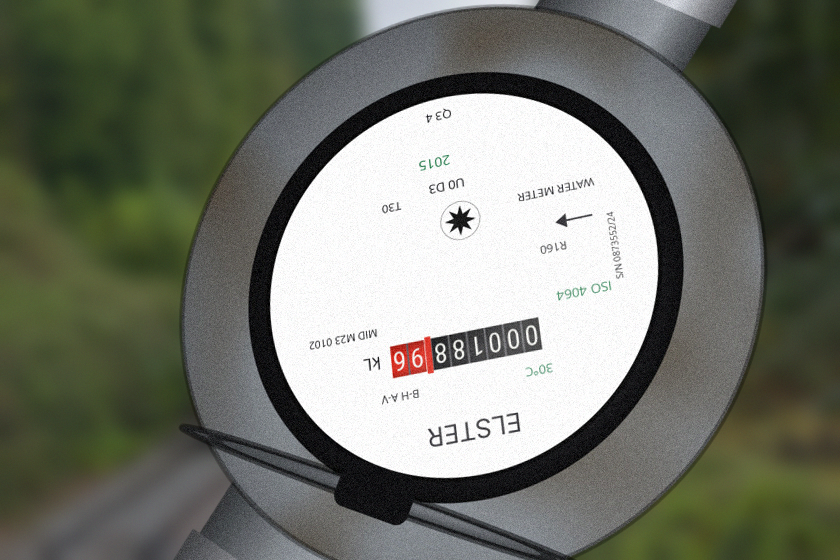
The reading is 188.96 kL
